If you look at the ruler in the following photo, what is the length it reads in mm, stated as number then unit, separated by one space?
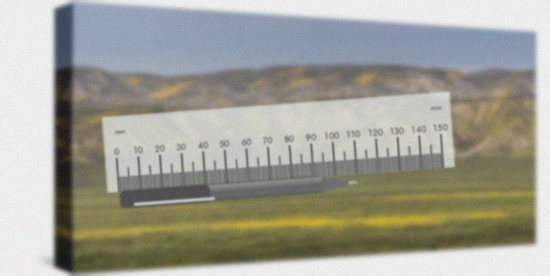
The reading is 110 mm
